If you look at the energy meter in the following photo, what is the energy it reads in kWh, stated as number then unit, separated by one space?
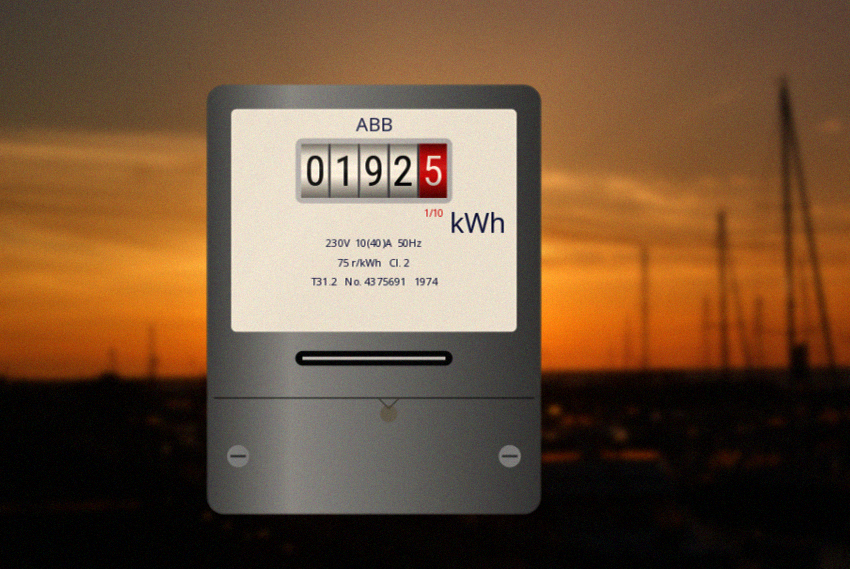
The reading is 192.5 kWh
